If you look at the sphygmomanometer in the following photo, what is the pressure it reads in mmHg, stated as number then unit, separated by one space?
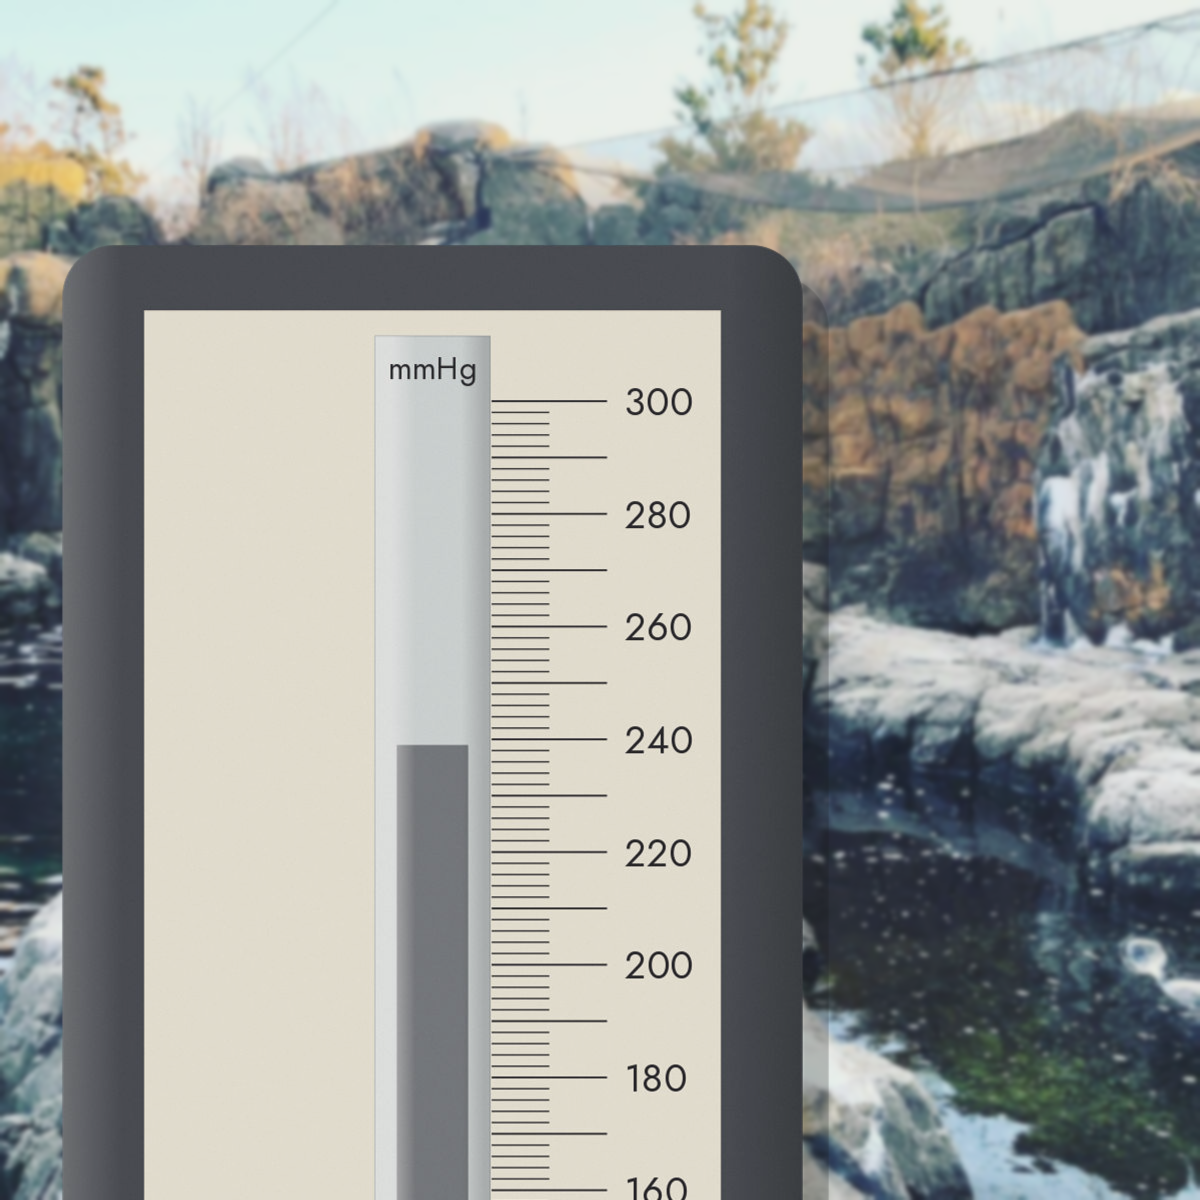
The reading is 239 mmHg
